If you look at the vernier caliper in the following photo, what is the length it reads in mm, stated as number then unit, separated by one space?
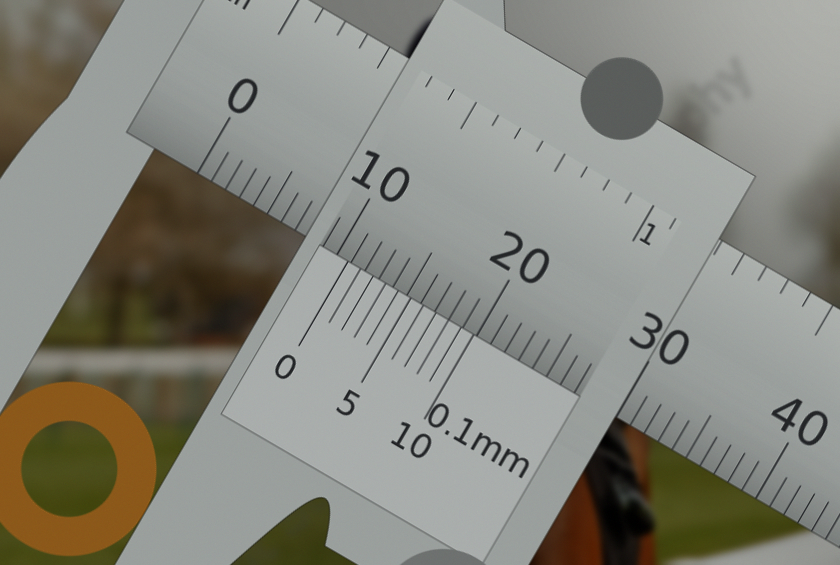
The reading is 10.8 mm
